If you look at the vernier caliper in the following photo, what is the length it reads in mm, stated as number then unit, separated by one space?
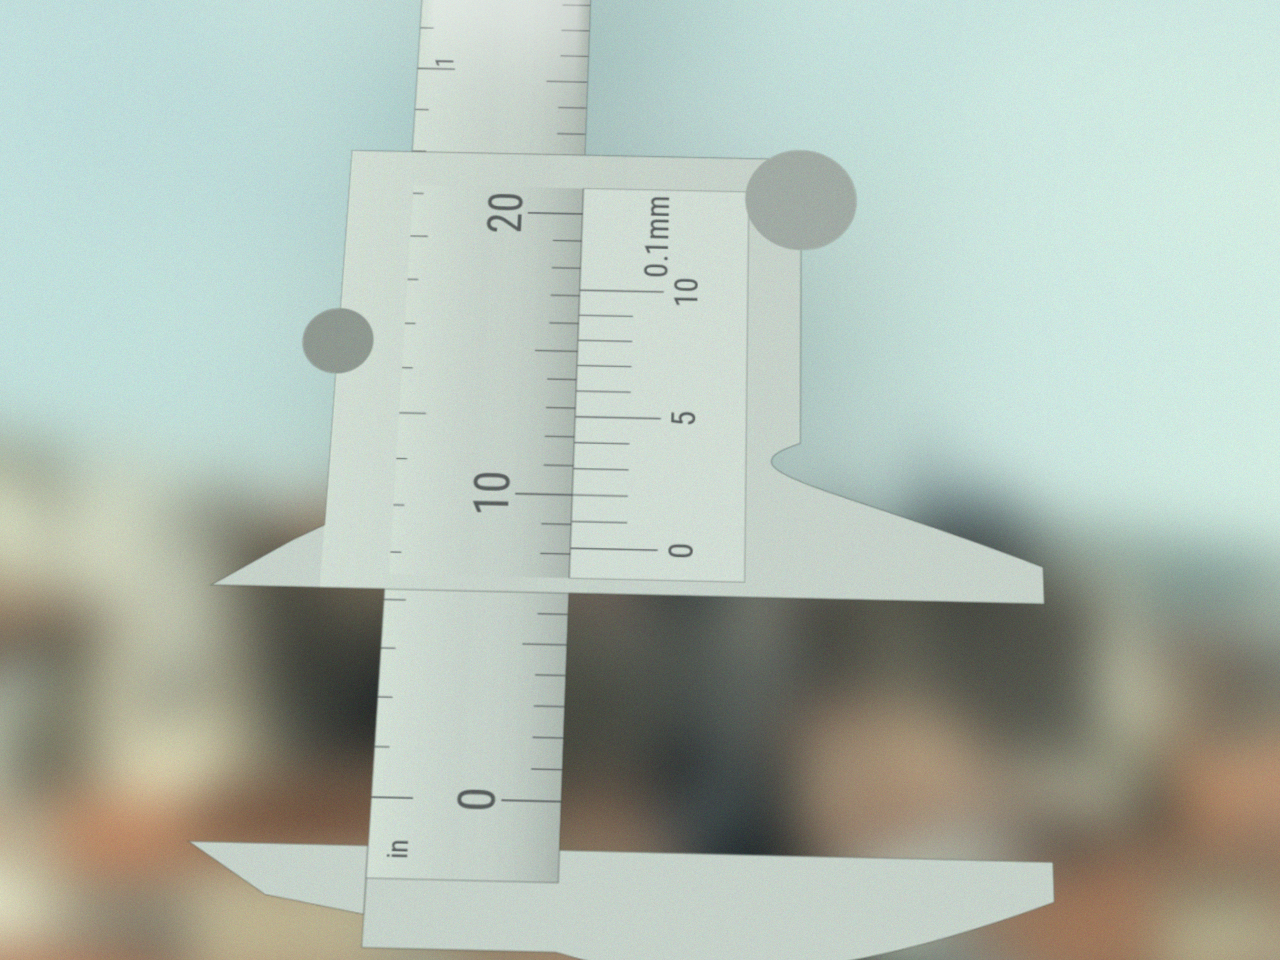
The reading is 8.2 mm
